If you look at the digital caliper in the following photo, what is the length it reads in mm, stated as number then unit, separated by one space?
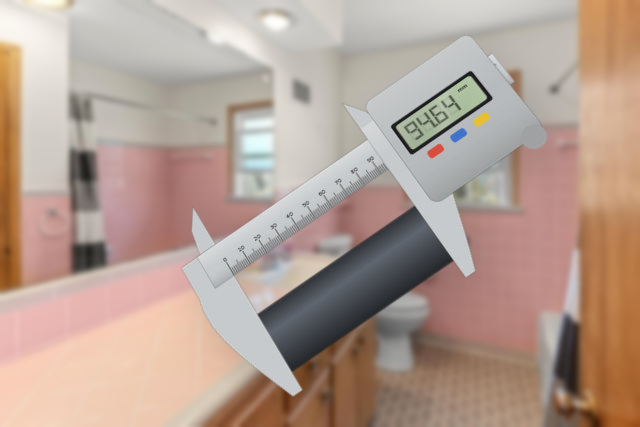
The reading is 94.64 mm
